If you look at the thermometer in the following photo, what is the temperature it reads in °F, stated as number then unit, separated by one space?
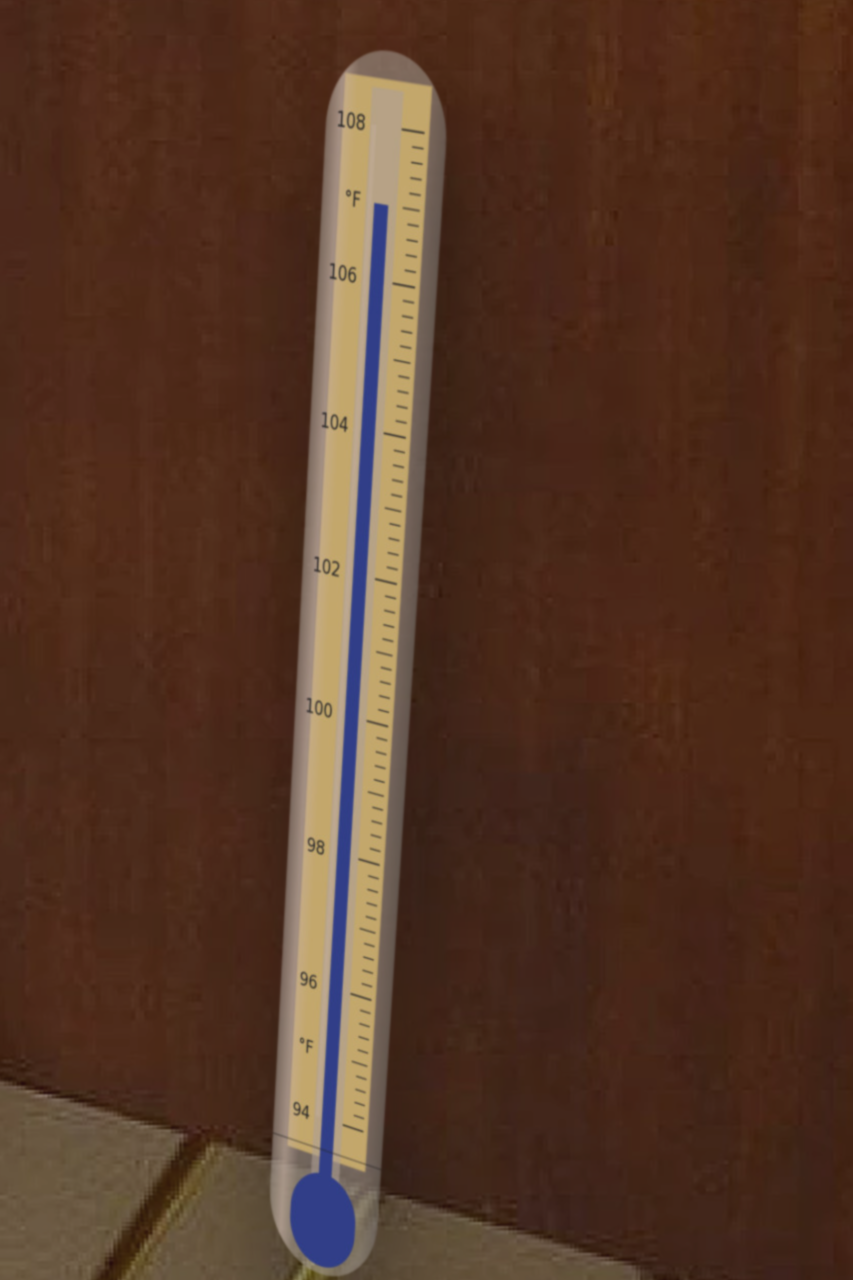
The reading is 107 °F
